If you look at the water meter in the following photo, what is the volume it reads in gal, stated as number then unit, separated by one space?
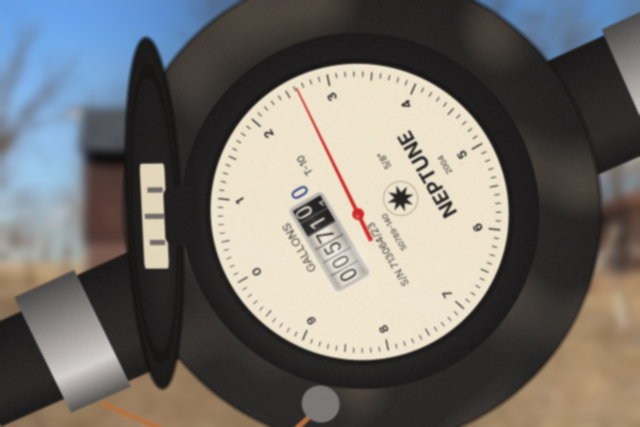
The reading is 57102.6 gal
